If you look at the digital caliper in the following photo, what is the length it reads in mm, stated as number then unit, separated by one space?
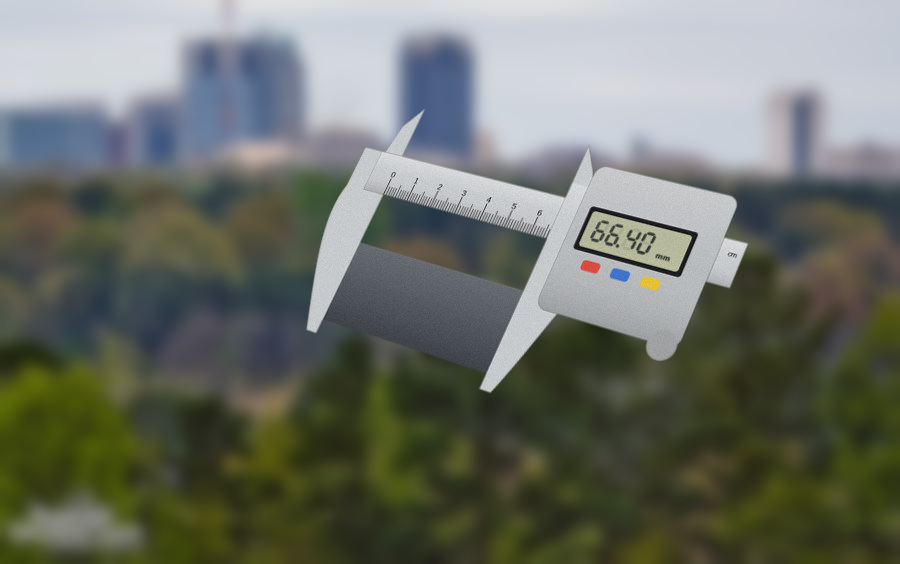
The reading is 66.40 mm
